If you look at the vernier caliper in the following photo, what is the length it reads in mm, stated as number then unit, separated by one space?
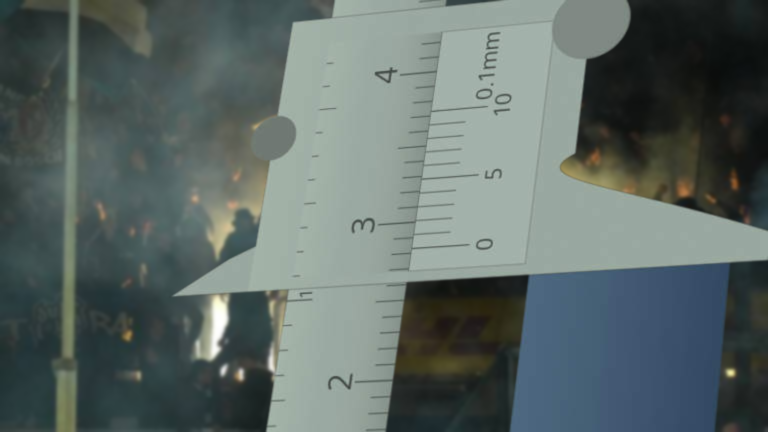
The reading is 28.3 mm
